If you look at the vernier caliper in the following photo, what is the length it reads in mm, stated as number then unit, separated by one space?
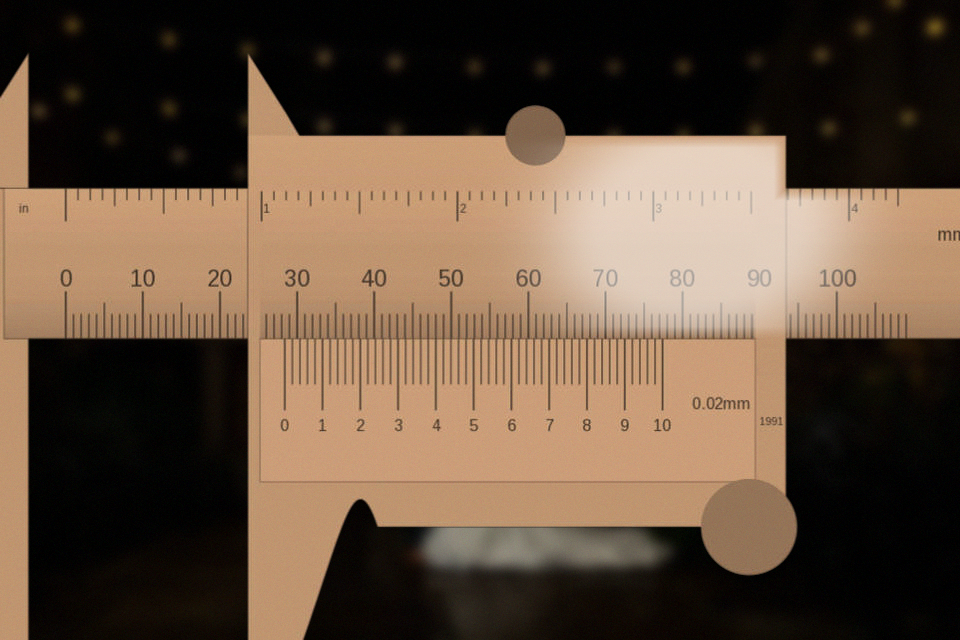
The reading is 28.4 mm
